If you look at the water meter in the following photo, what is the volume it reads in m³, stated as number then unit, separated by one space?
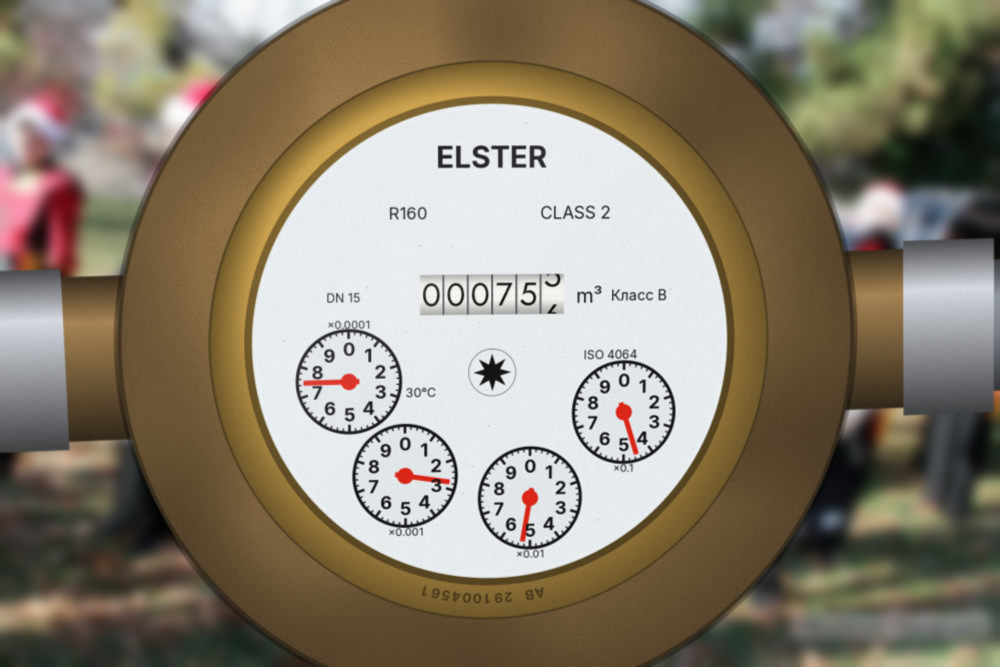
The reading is 755.4527 m³
